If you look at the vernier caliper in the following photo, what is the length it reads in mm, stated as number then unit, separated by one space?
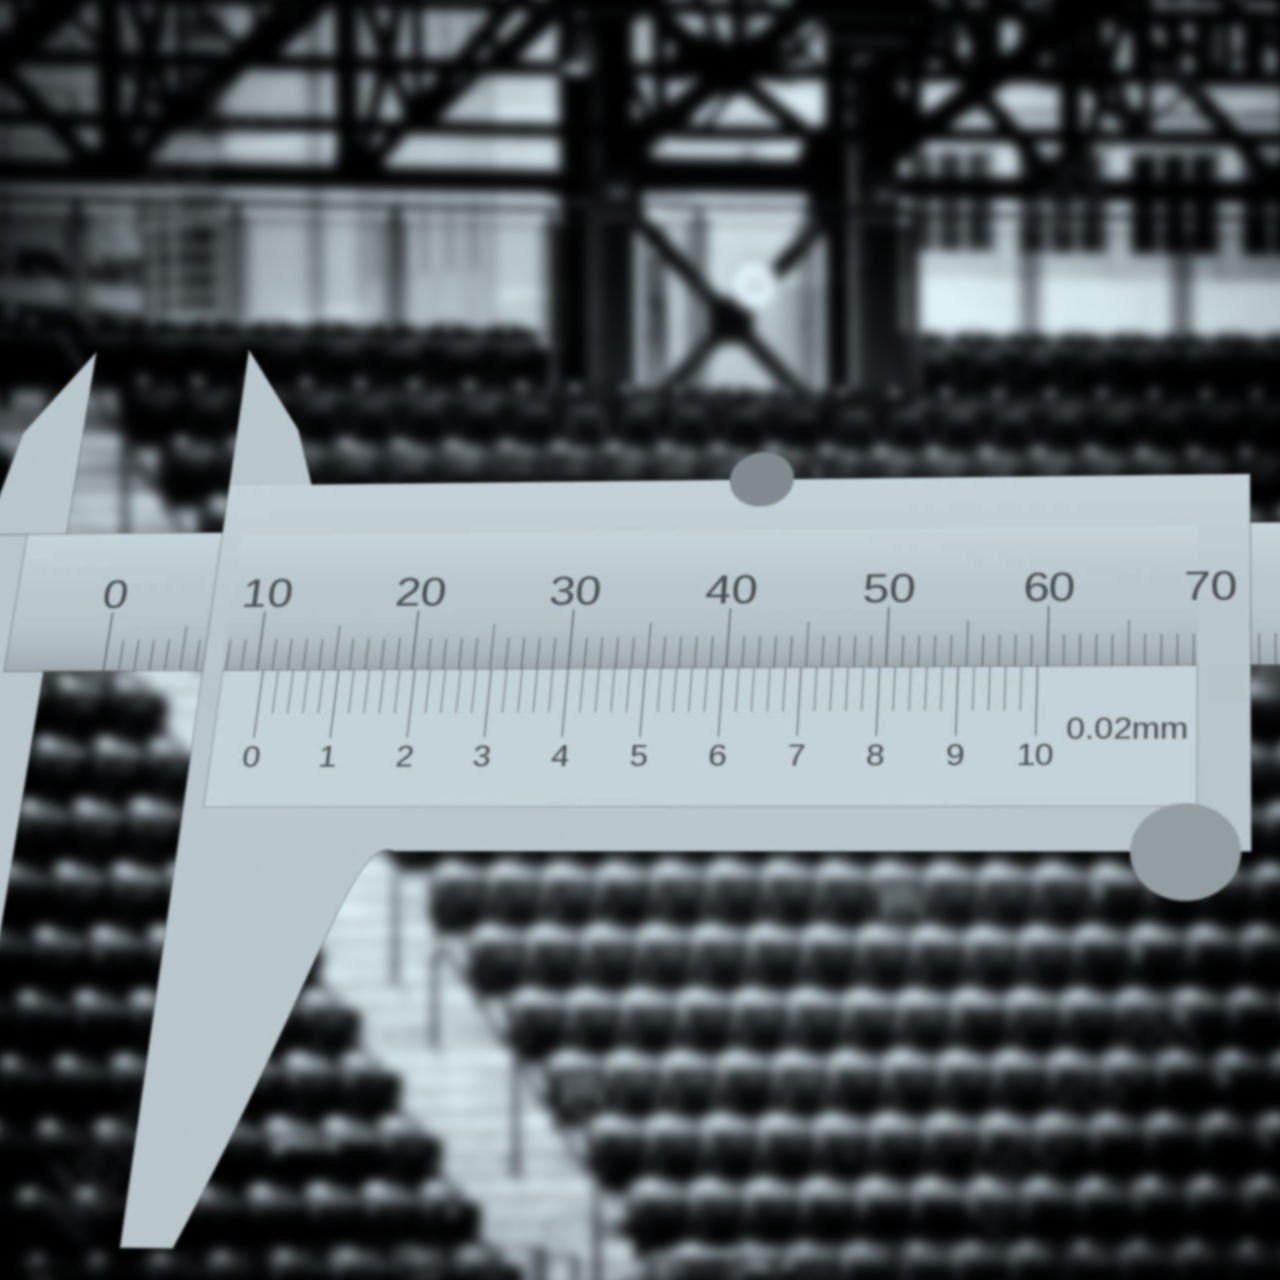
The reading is 10.4 mm
